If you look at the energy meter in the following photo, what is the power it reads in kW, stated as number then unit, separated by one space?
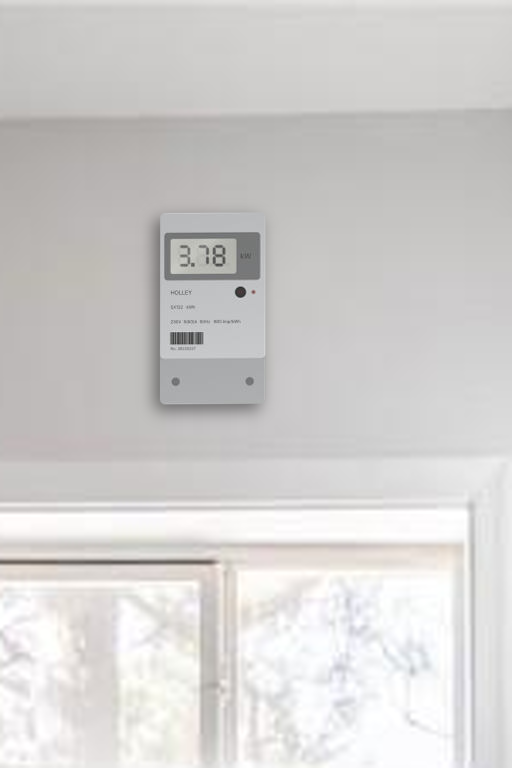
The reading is 3.78 kW
